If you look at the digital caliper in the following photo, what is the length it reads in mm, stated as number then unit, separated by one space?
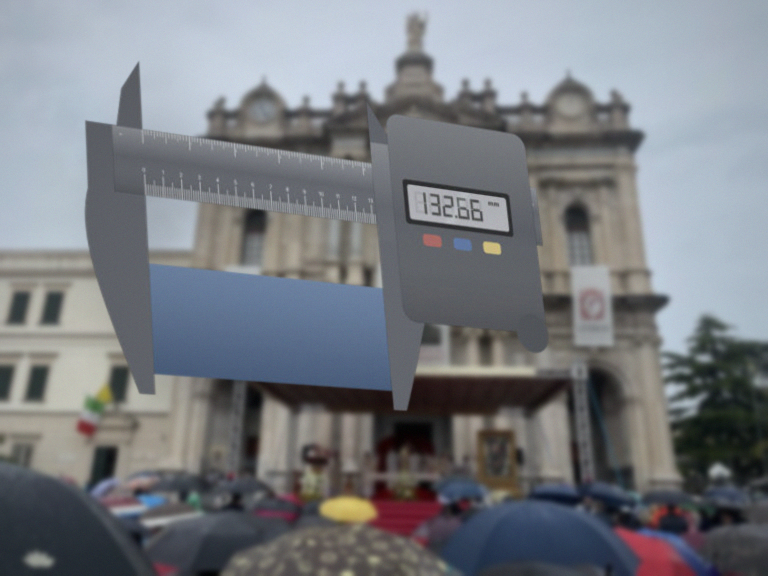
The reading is 132.66 mm
